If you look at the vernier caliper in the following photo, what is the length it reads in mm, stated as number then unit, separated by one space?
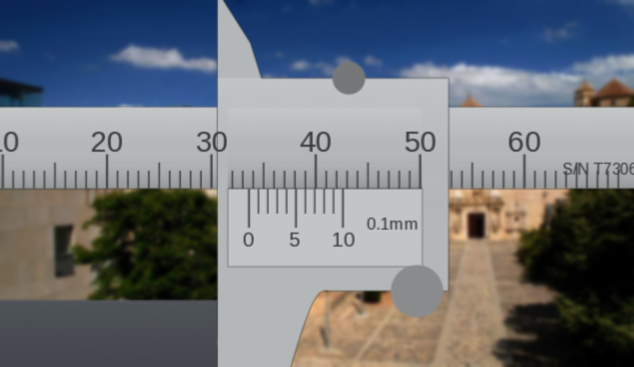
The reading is 33.6 mm
